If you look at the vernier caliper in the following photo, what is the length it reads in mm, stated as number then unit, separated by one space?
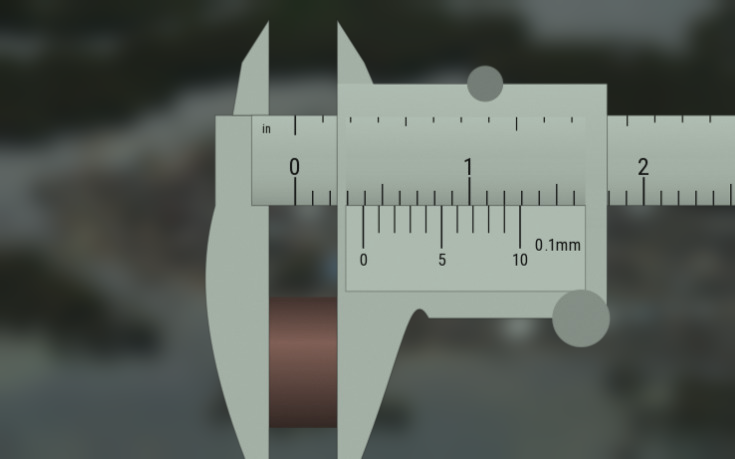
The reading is 3.9 mm
